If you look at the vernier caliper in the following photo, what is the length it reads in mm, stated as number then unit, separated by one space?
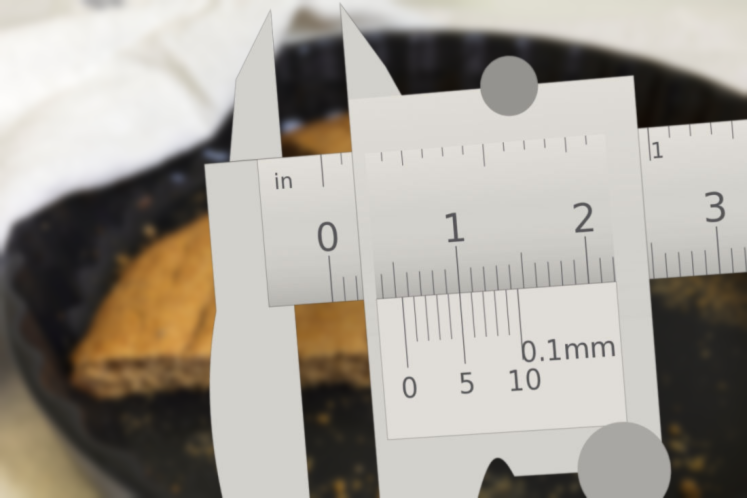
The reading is 5.5 mm
